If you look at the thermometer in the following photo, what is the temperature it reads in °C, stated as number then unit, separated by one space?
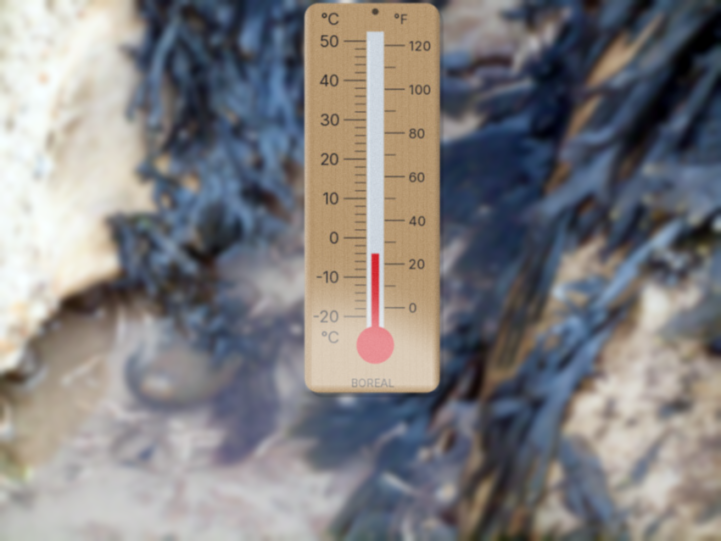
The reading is -4 °C
